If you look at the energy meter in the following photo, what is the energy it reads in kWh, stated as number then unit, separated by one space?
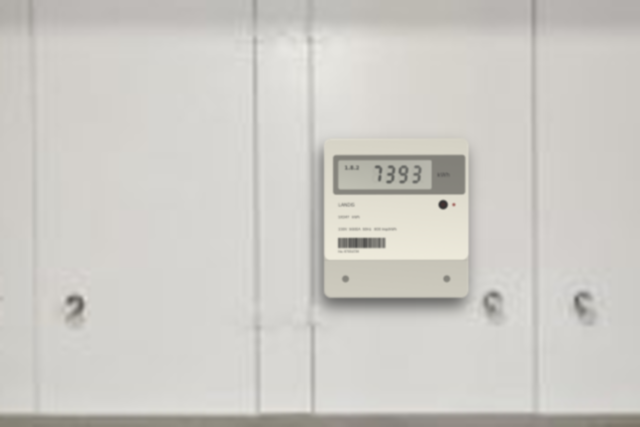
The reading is 7393 kWh
